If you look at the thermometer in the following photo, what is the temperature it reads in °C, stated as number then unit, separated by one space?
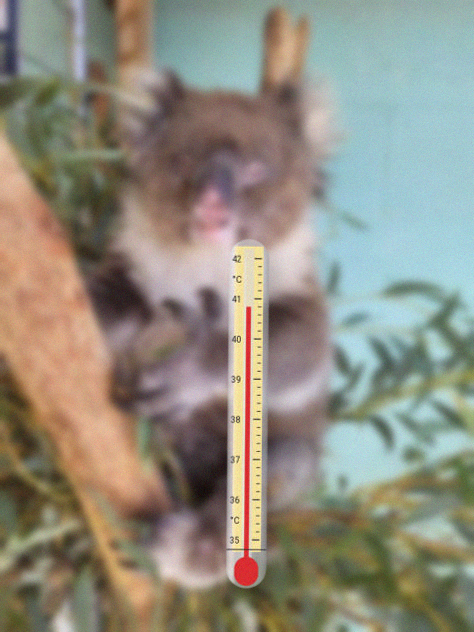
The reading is 40.8 °C
